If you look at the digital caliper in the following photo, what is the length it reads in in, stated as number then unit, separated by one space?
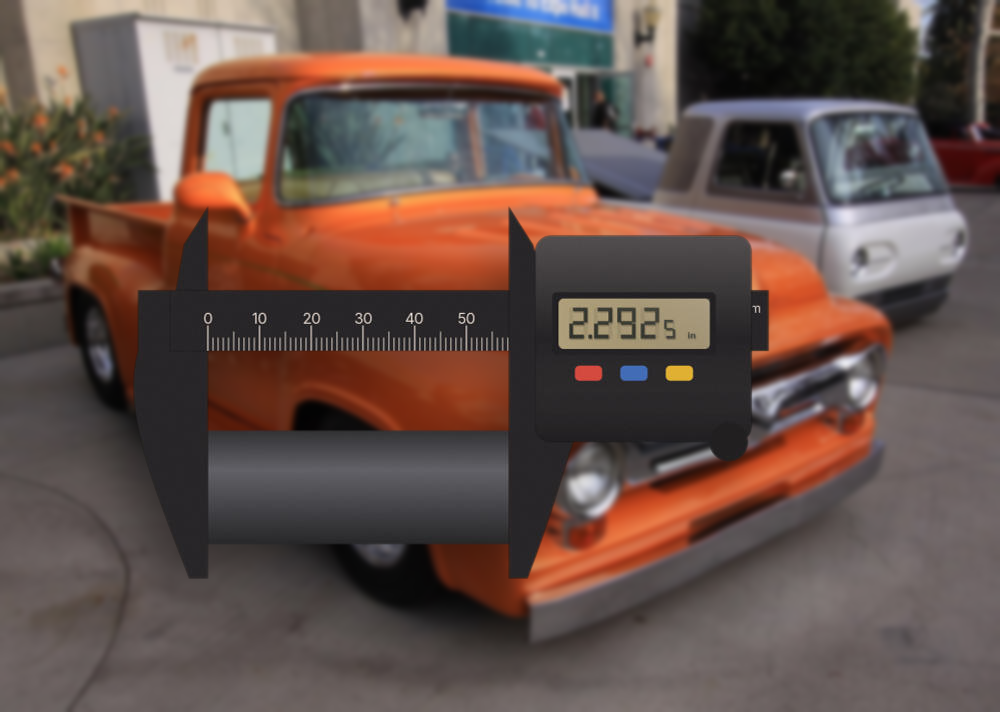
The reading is 2.2925 in
